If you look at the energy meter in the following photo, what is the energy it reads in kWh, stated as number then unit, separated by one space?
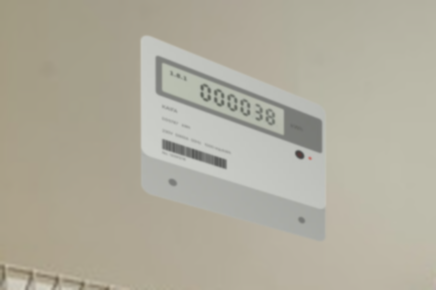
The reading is 38 kWh
